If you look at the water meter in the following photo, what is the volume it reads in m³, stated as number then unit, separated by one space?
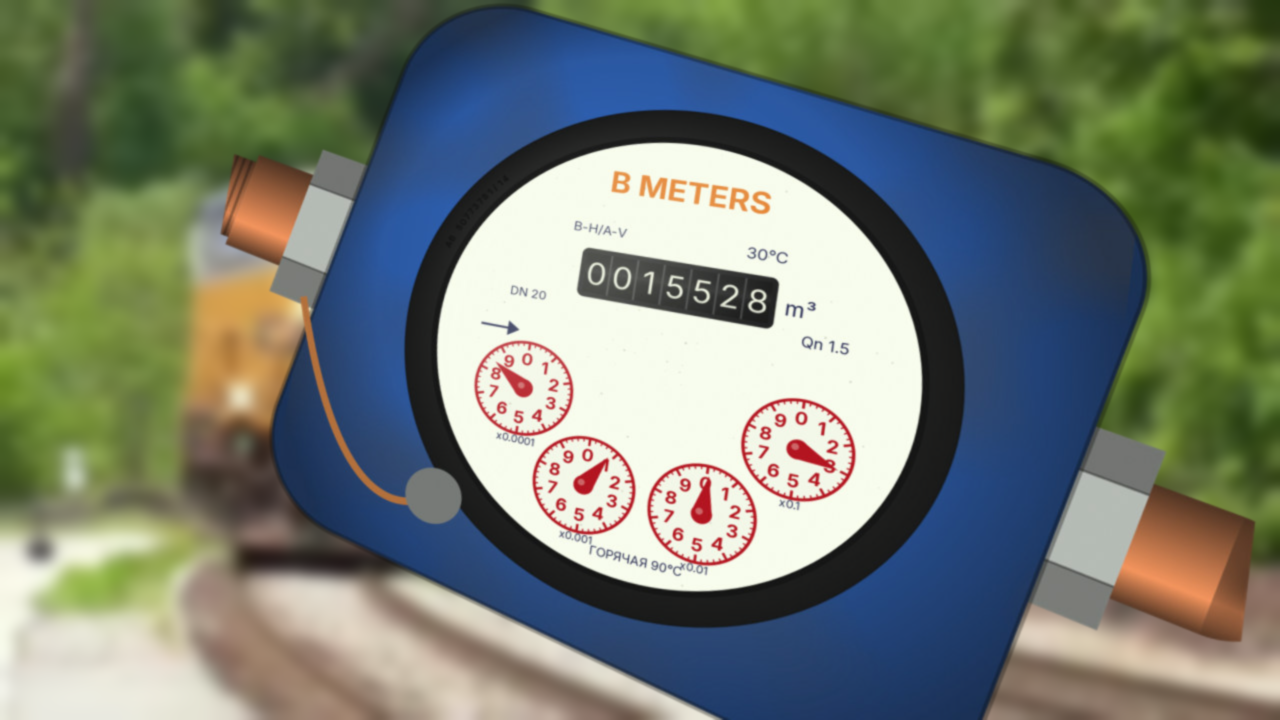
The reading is 15528.3008 m³
